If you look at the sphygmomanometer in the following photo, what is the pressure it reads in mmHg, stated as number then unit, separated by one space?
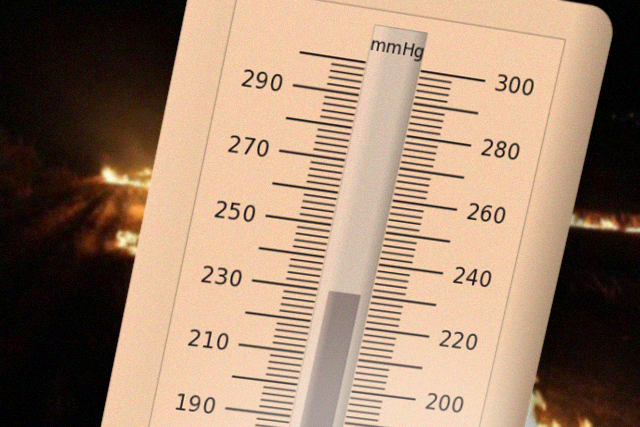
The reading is 230 mmHg
